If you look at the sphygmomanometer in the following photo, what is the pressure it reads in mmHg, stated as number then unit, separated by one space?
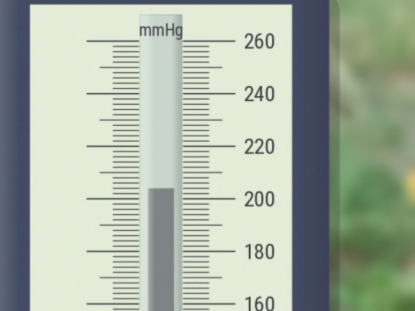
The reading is 204 mmHg
